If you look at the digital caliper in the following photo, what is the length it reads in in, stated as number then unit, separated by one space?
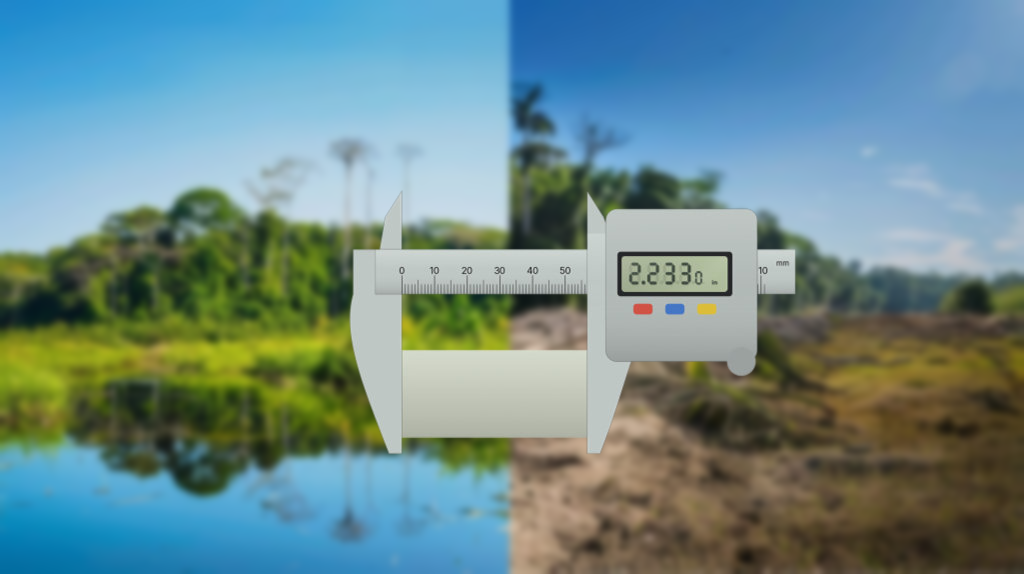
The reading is 2.2330 in
